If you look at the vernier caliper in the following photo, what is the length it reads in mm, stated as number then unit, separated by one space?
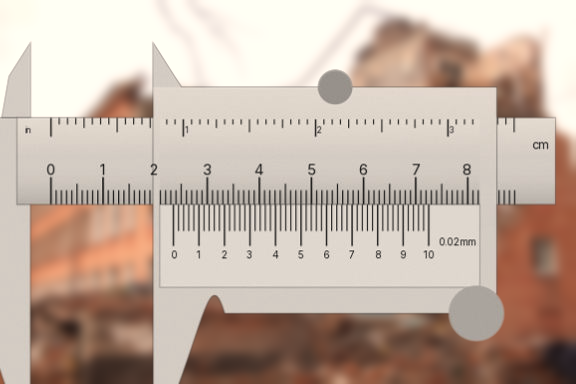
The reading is 23.5 mm
